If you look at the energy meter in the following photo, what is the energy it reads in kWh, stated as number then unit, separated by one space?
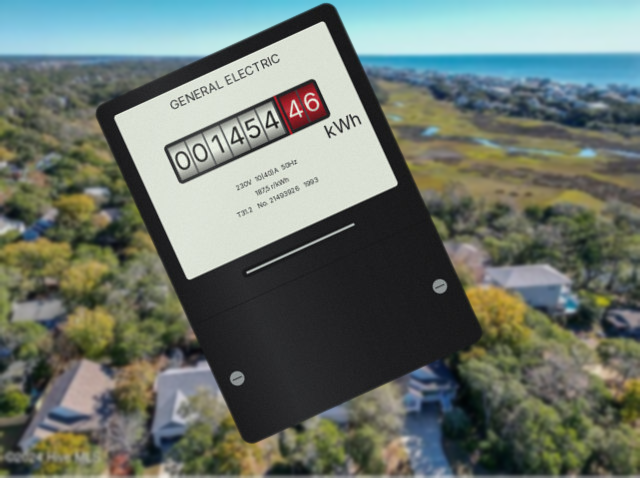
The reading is 1454.46 kWh
